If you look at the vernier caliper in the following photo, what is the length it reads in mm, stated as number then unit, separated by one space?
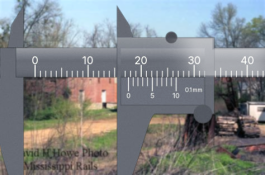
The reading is 17.6 mm
